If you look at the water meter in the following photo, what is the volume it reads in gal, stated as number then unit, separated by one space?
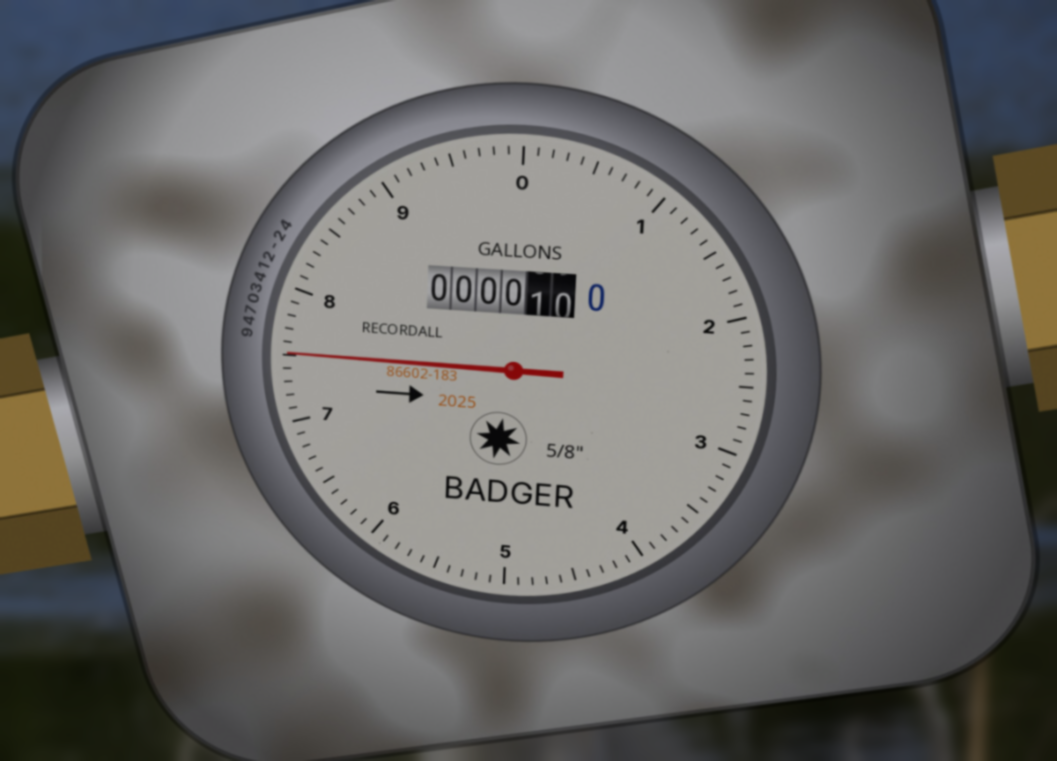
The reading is 97.5 gal
